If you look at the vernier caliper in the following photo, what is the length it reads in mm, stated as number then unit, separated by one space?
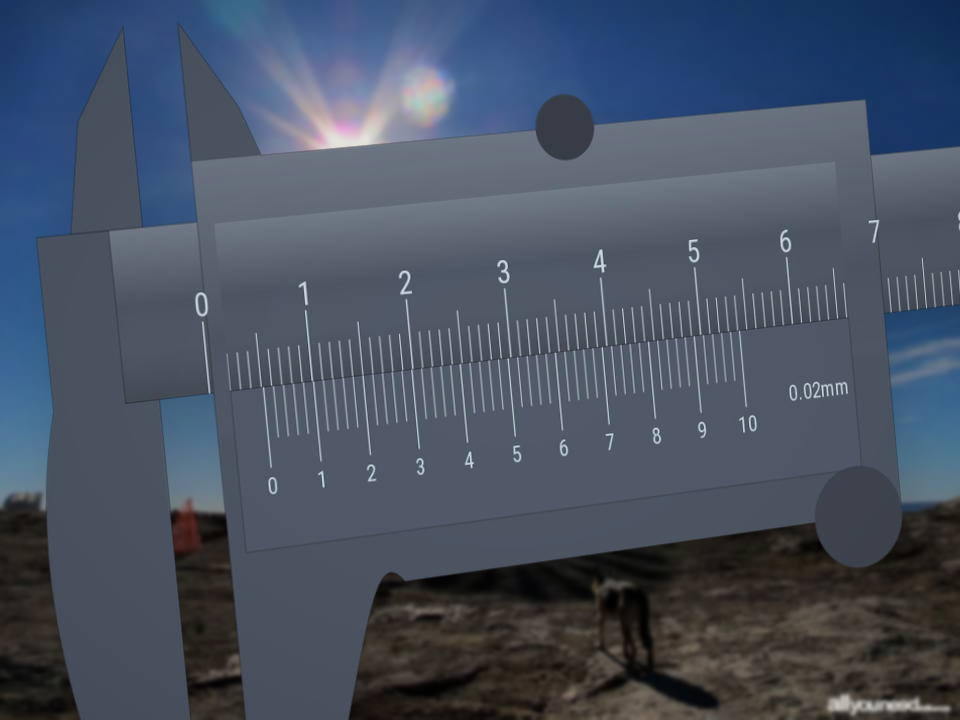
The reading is 5.2 mm
